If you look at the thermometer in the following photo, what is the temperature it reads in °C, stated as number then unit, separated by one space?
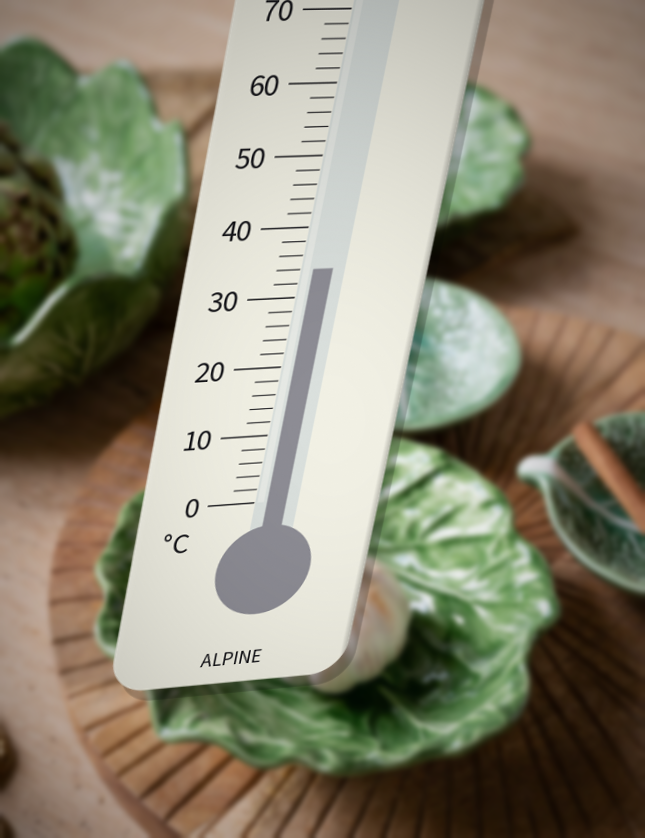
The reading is 34 °C
